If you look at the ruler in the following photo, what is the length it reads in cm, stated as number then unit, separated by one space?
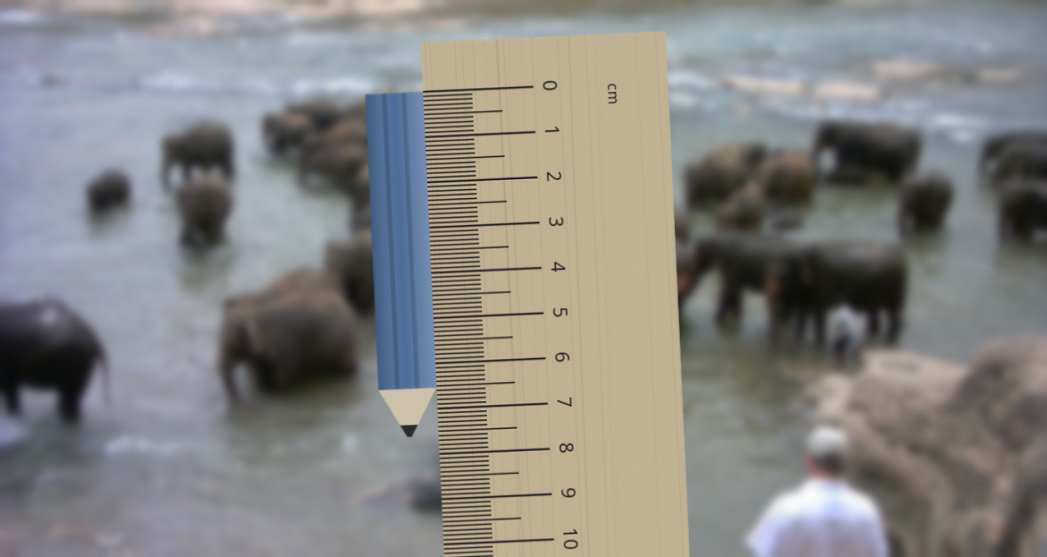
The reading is 7.6 cm
